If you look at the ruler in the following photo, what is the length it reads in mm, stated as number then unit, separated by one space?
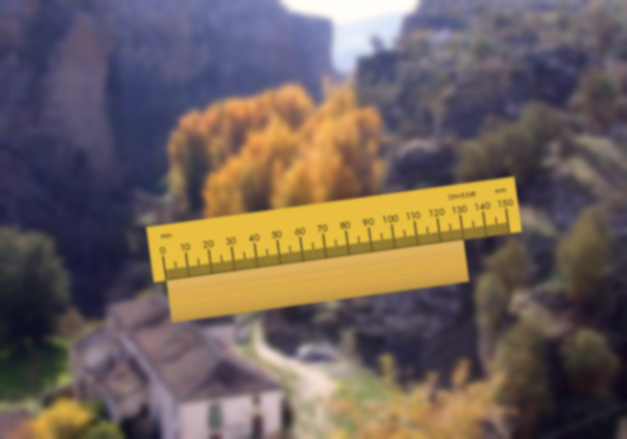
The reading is 130 mm
